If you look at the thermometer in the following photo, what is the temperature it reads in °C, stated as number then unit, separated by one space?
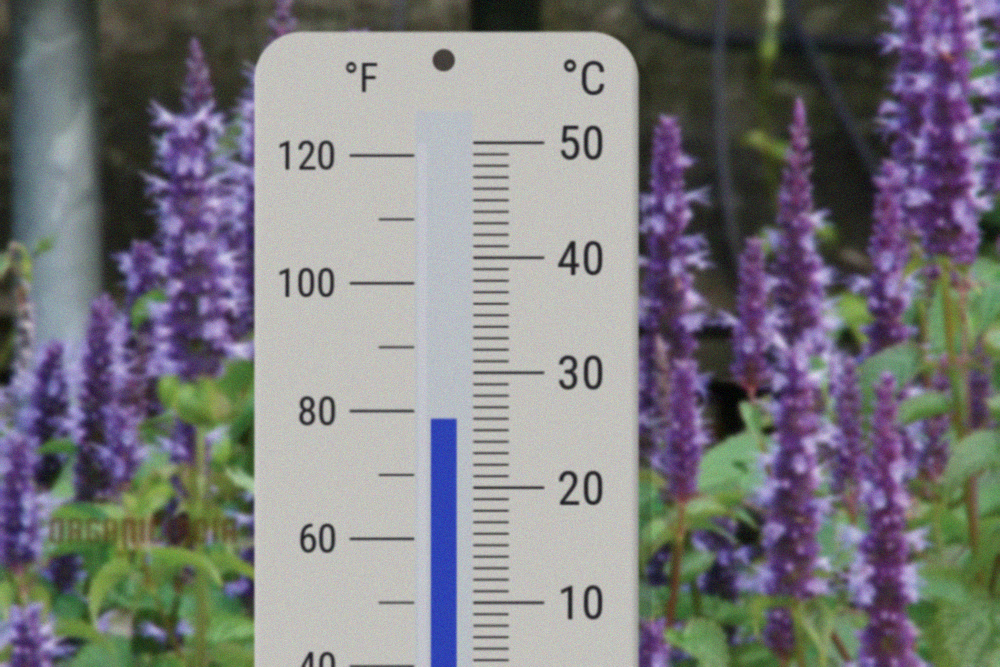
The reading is 26 °C
